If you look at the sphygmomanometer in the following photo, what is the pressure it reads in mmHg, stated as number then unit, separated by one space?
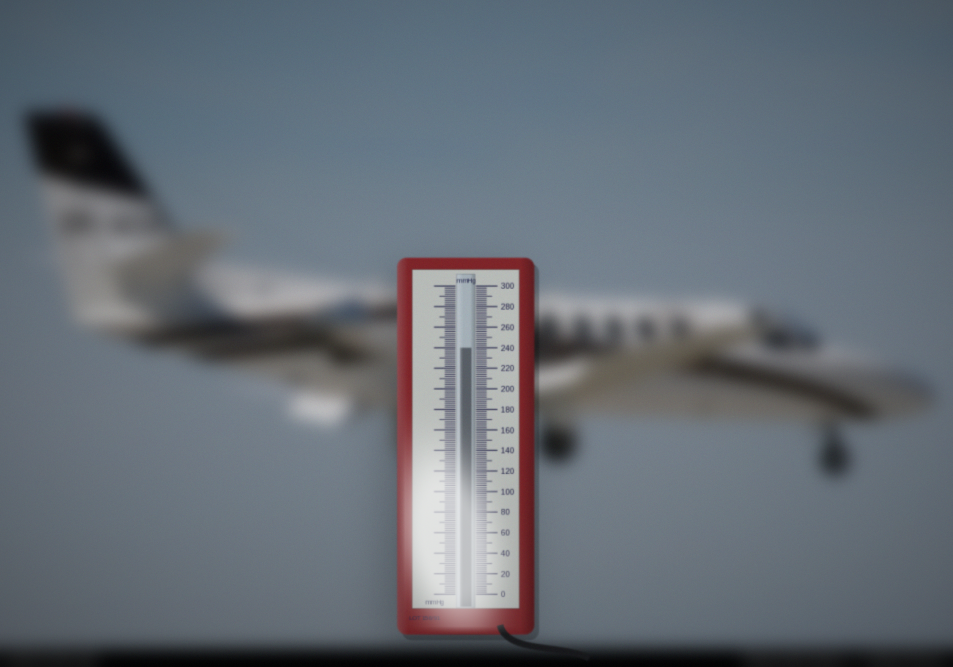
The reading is 240 mmHg
